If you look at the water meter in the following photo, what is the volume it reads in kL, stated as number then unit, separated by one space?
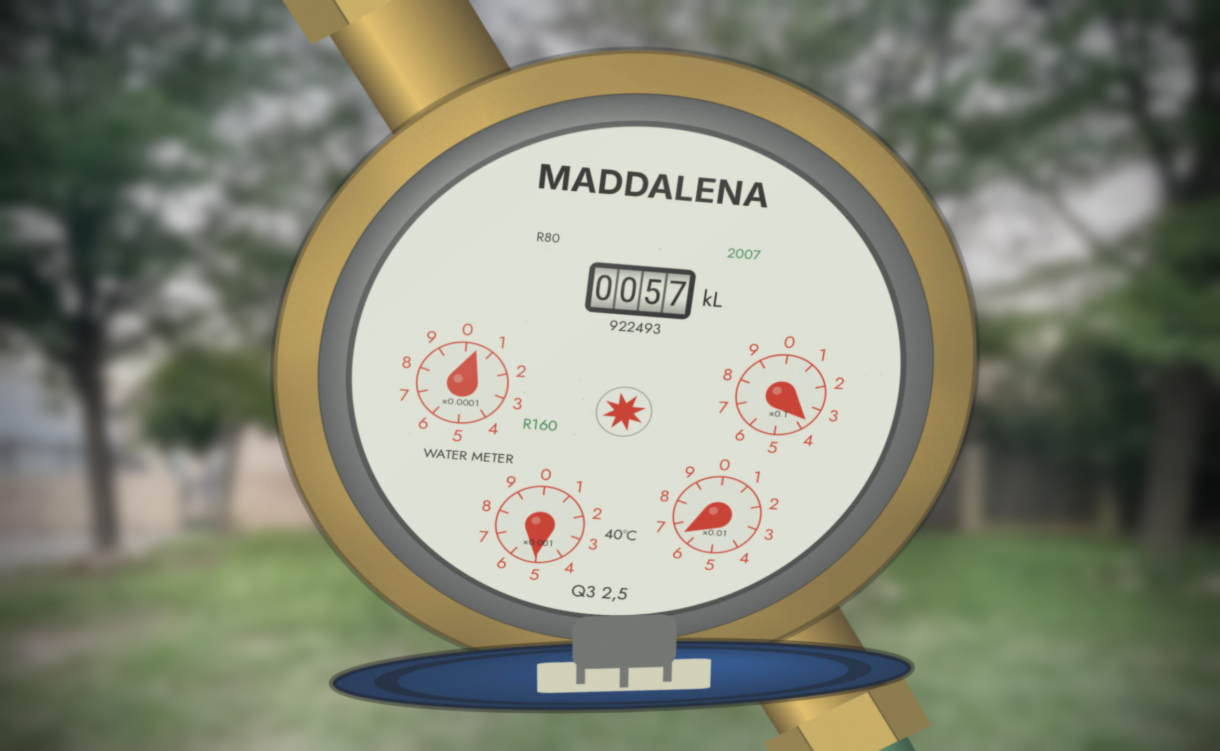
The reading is 57.3650 kL
